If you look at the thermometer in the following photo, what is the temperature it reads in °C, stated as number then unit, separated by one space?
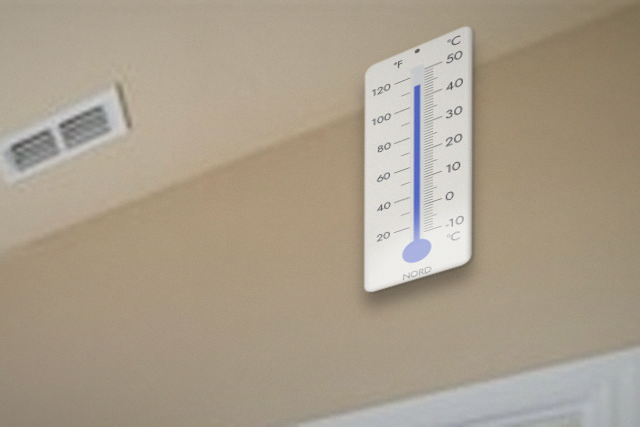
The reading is 45 °C
